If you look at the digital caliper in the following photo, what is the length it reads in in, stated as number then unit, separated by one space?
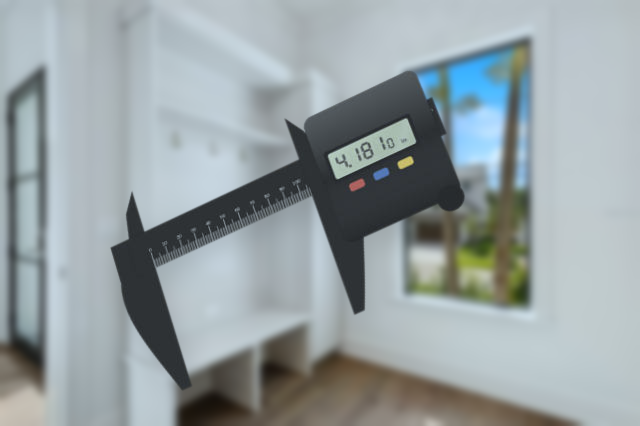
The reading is 4.1810 in
